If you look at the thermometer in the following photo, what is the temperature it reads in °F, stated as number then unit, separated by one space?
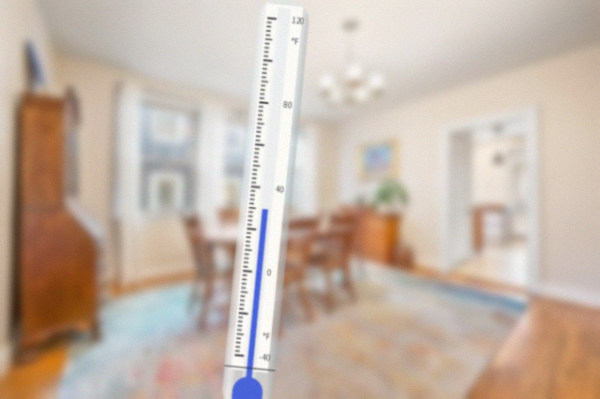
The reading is 30 °F
